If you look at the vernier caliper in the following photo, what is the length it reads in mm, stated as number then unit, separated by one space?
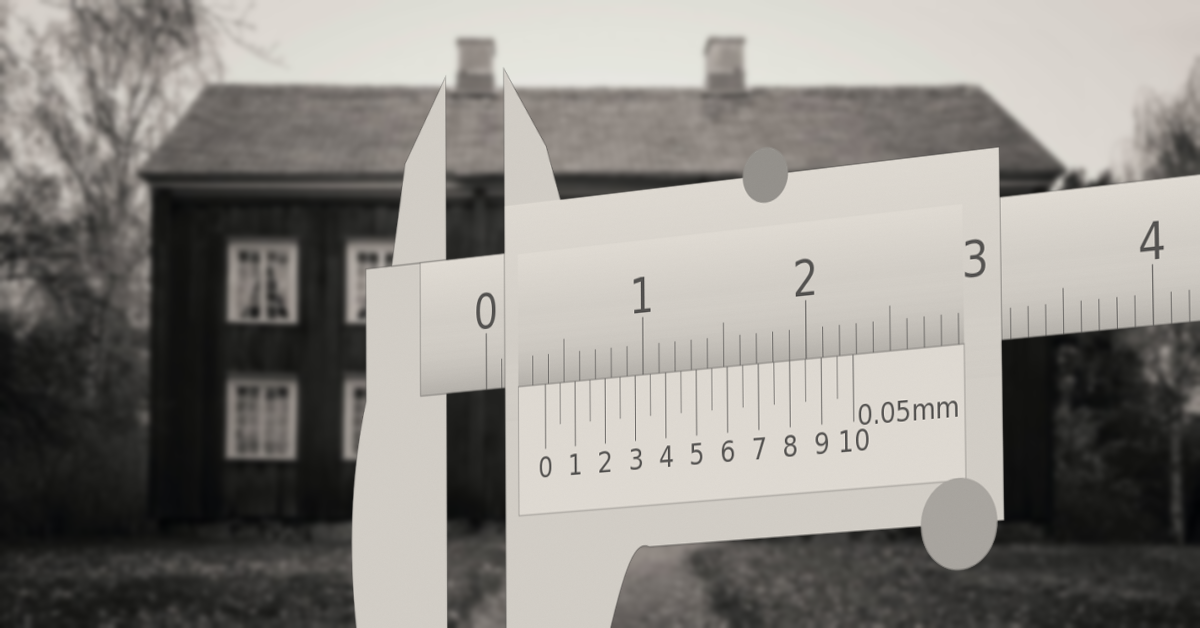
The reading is 3.8 mm
